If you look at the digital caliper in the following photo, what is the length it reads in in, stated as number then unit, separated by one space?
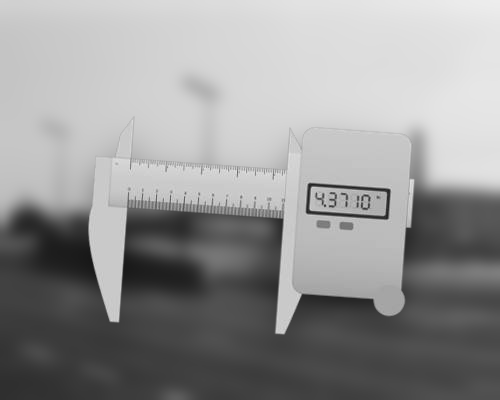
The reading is 4.3710 in
